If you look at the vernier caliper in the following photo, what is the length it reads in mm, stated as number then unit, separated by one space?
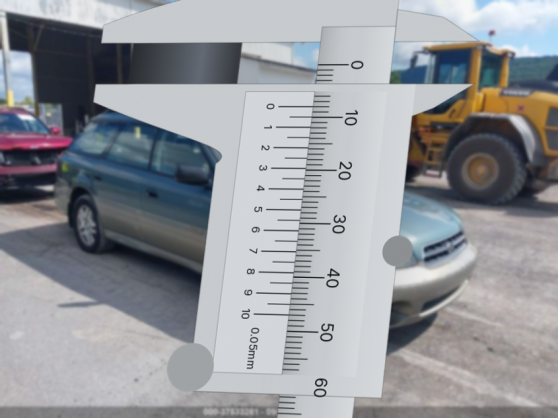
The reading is 8.0 mm
